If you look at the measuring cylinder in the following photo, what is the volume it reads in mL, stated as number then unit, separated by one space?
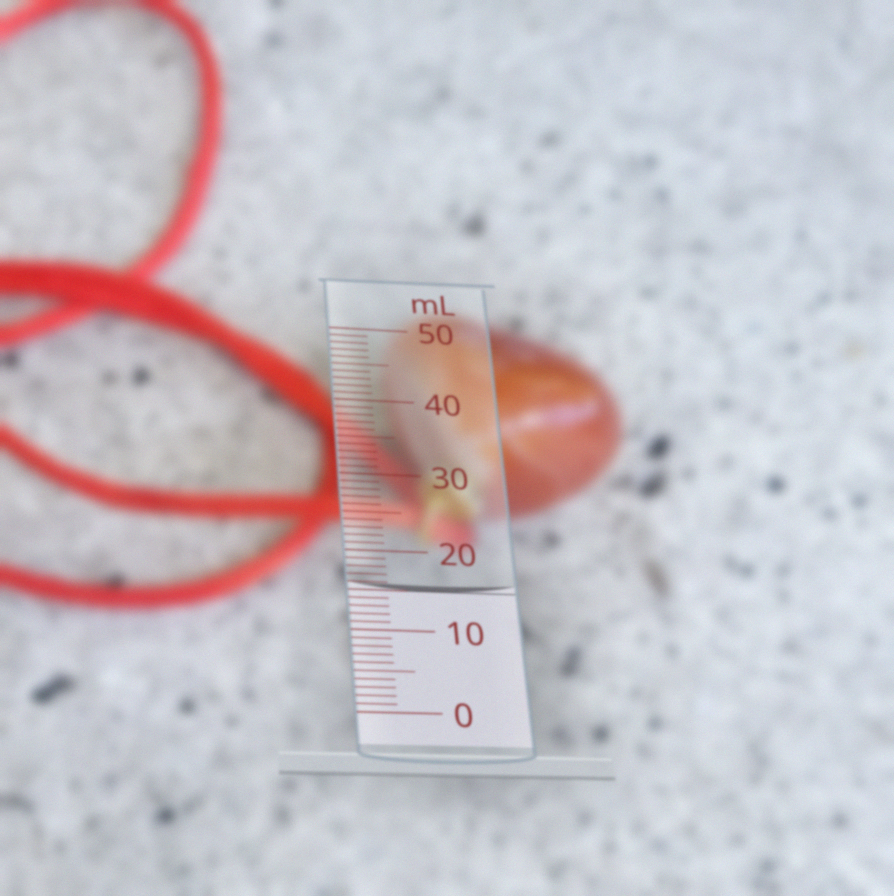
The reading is 15 mL
